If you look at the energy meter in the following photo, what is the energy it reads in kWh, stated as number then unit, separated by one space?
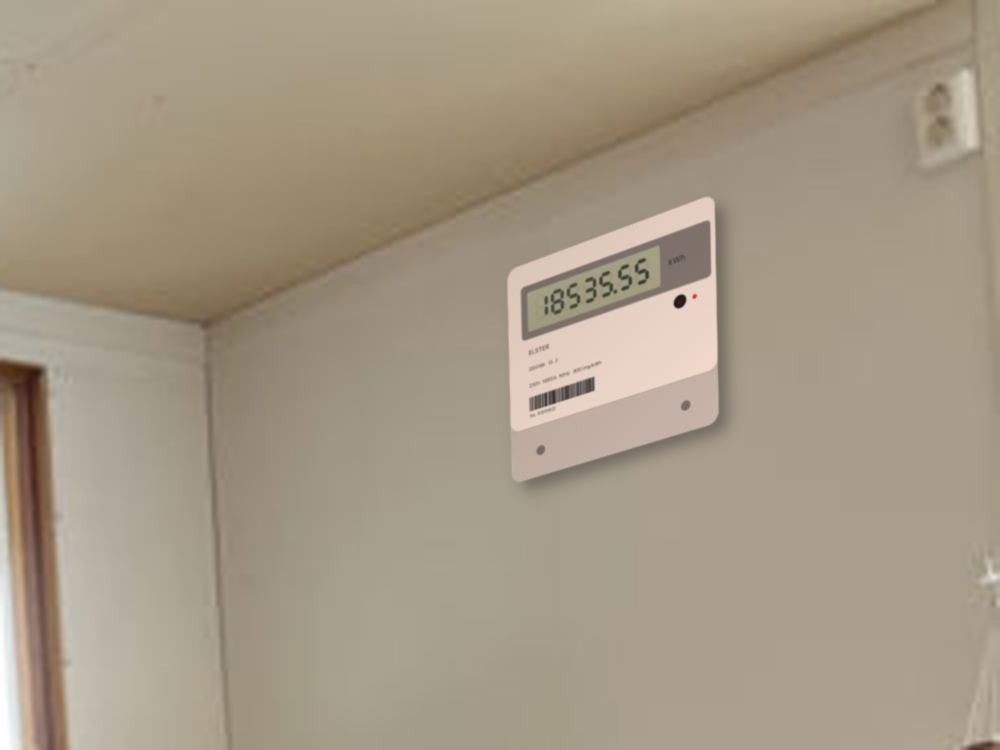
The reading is 18535.55 kWh
